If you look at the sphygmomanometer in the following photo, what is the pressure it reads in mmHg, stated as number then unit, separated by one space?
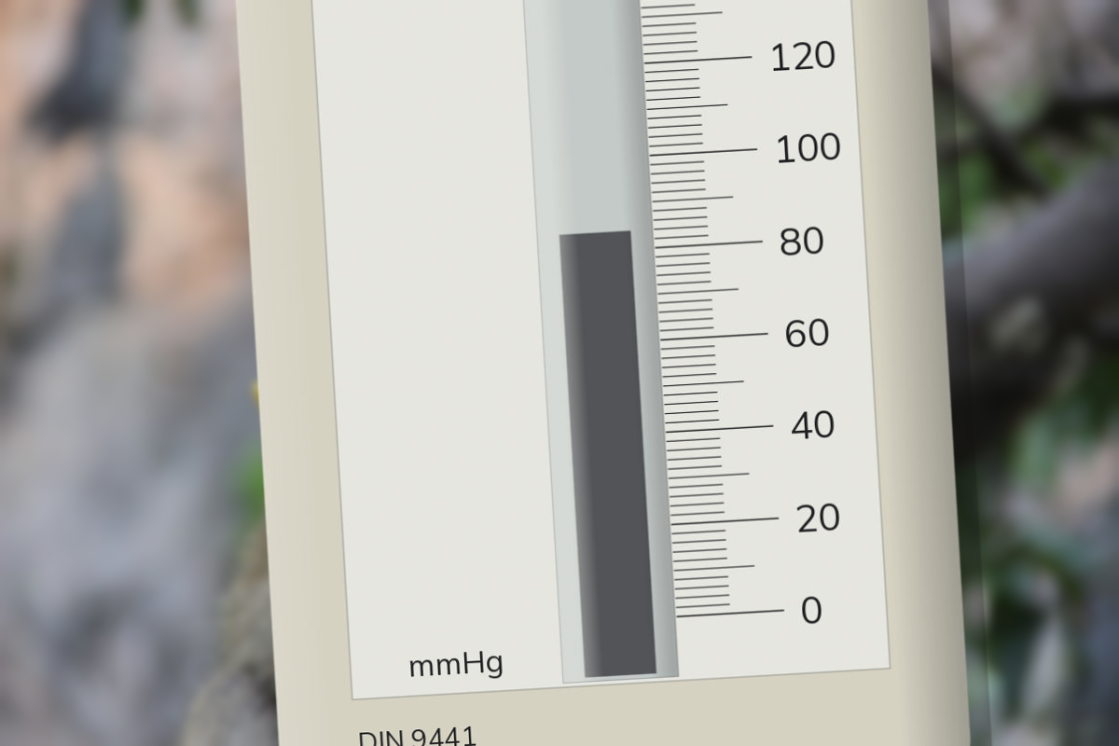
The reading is 84 mmHg
